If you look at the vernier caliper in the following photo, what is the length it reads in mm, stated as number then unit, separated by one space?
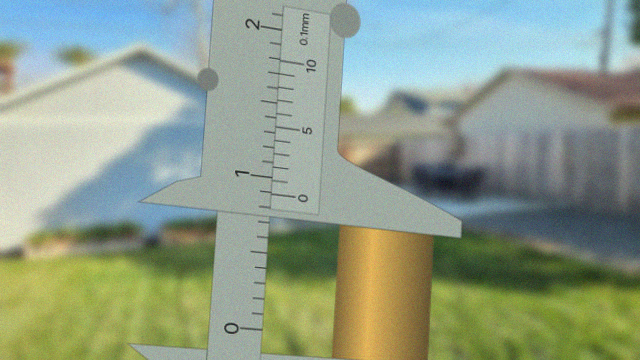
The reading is 8.9 mm
